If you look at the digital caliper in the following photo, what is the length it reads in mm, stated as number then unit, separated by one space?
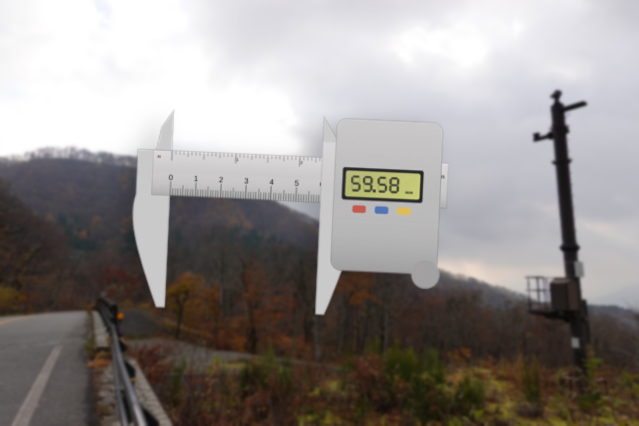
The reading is 59.58 mm
